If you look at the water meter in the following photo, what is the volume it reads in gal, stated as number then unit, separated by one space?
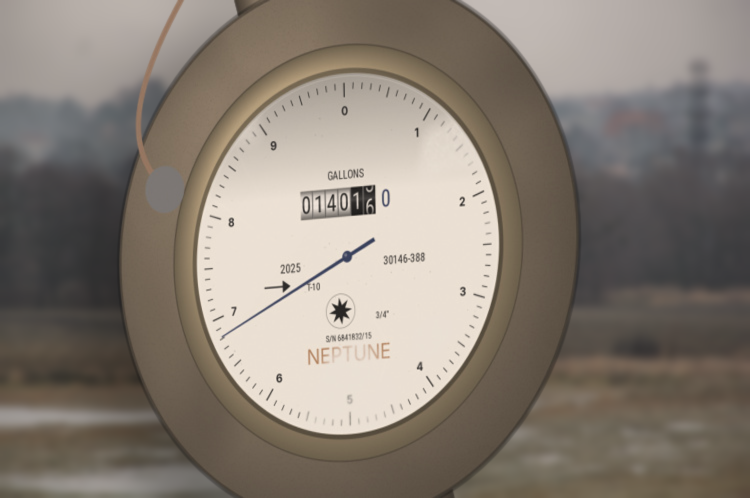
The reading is 140156.8 gal
